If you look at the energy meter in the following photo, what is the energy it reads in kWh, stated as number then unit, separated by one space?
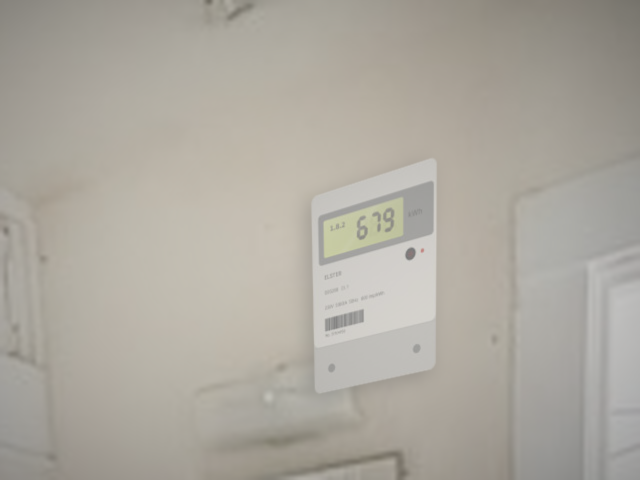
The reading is 679 kWh
